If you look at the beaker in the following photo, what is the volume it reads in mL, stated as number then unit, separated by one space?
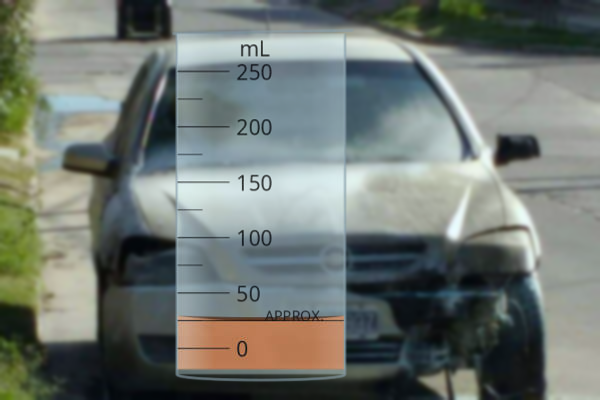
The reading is 25 mL
